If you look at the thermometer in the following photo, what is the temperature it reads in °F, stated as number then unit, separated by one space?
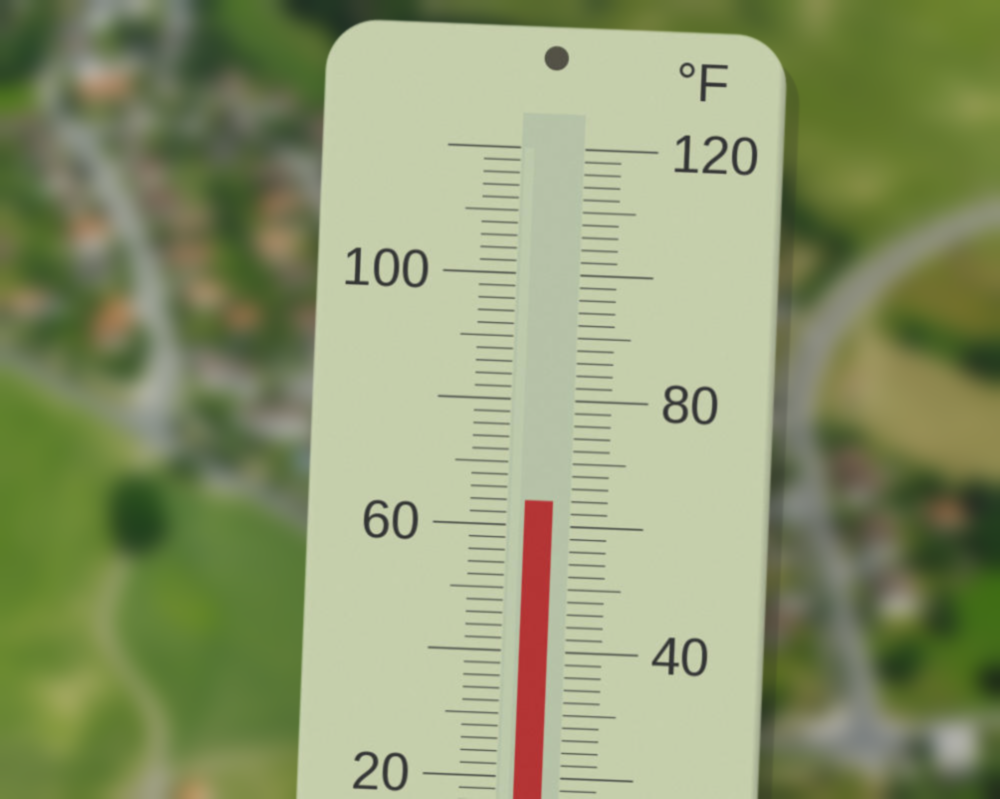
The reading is 64 °F
